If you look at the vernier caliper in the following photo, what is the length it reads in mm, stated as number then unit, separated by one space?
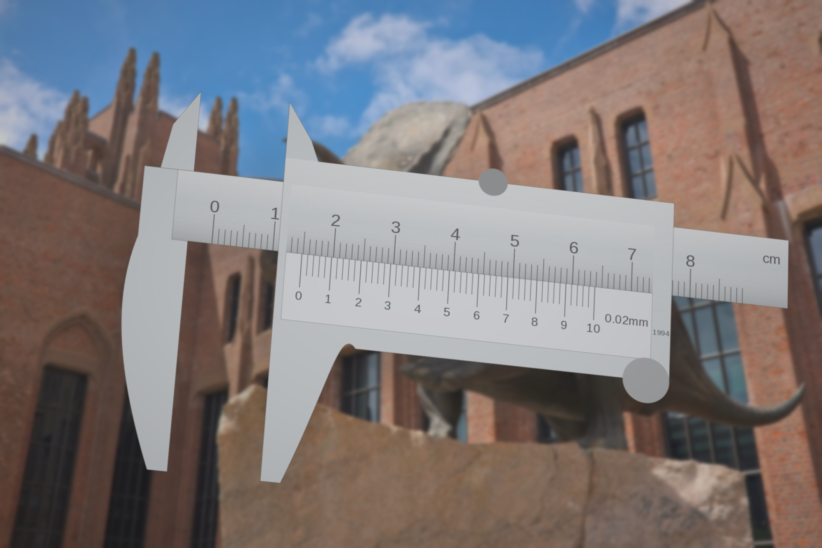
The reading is 14.8 mm
